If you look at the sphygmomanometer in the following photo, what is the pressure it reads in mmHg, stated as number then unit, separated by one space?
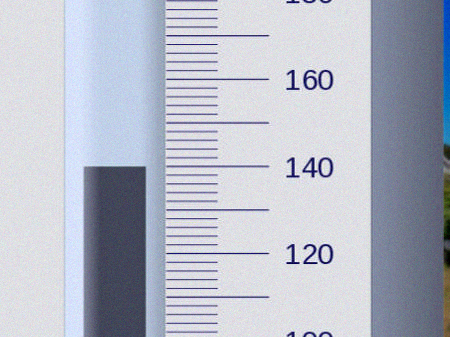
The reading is 140 mmHg
